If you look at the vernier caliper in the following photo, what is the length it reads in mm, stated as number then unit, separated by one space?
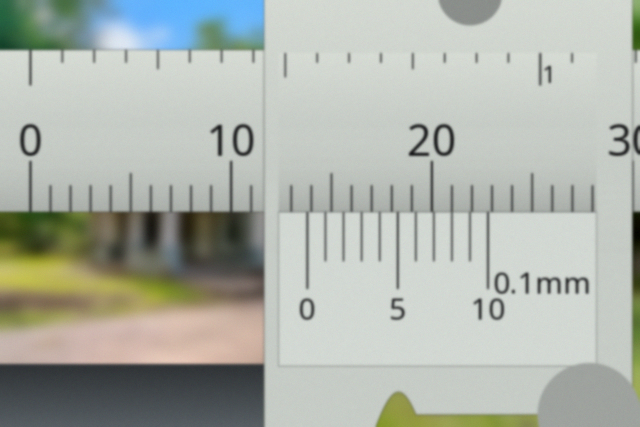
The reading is 13.8 mm
